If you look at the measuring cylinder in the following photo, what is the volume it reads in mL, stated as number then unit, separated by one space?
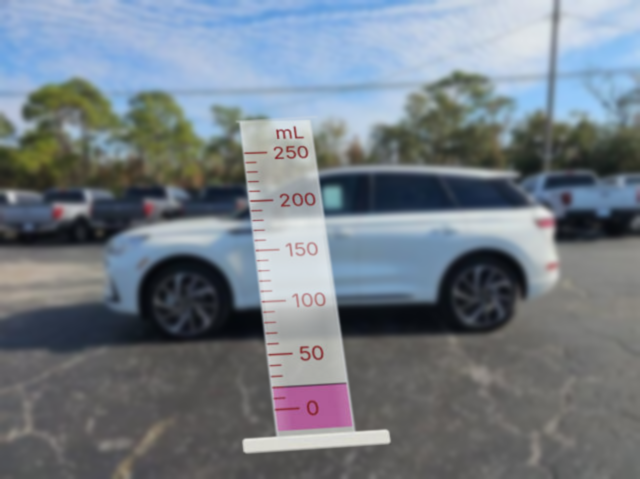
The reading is 20 mL
